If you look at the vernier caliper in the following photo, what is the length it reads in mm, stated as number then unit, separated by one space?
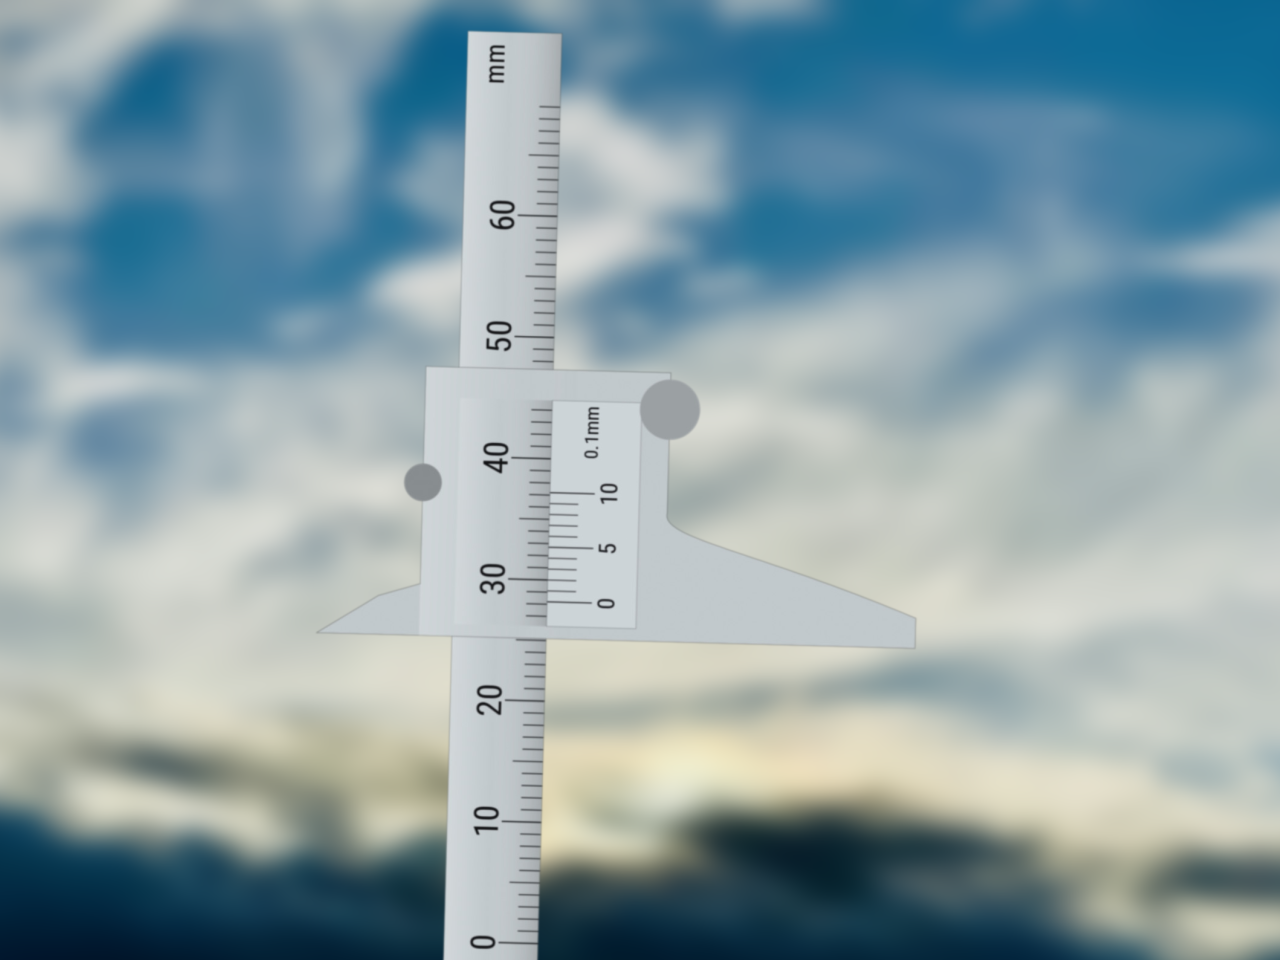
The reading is 28.2 mm
